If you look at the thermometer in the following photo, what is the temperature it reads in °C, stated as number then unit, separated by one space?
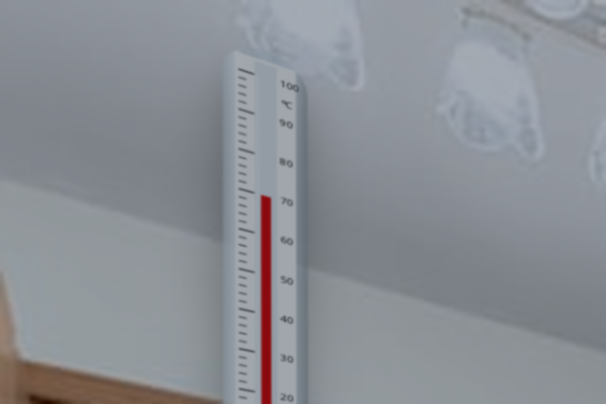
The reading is 70 °C
